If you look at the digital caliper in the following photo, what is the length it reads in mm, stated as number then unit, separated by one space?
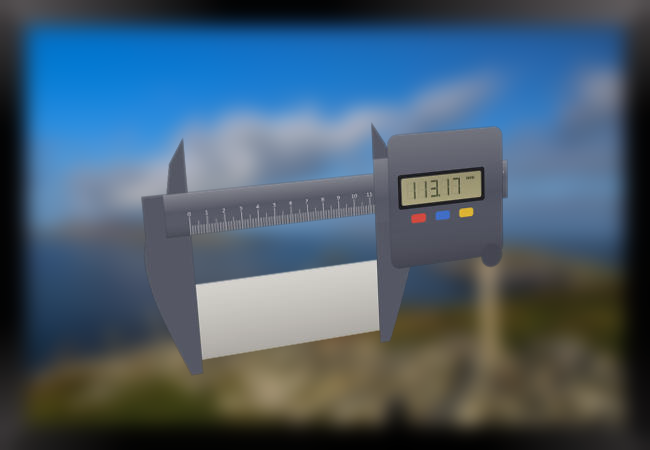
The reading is 113.17 mm
